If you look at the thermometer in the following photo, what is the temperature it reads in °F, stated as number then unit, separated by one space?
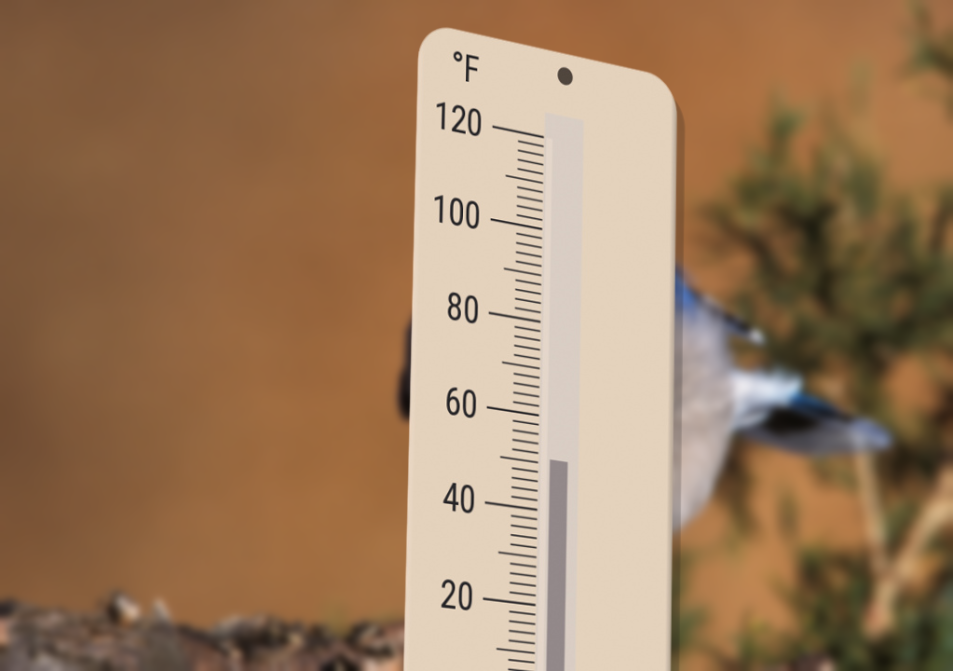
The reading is 51 °F
